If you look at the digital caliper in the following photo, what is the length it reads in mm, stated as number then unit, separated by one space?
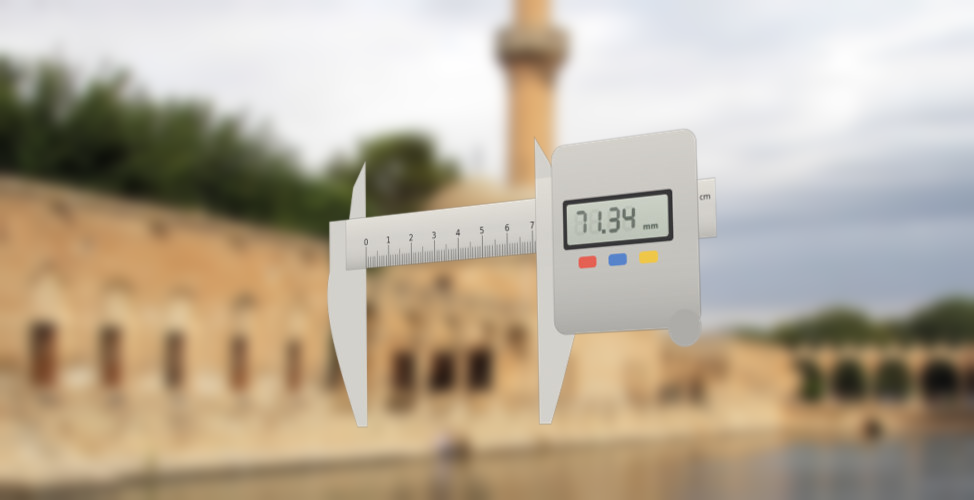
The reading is 71.34 mm
